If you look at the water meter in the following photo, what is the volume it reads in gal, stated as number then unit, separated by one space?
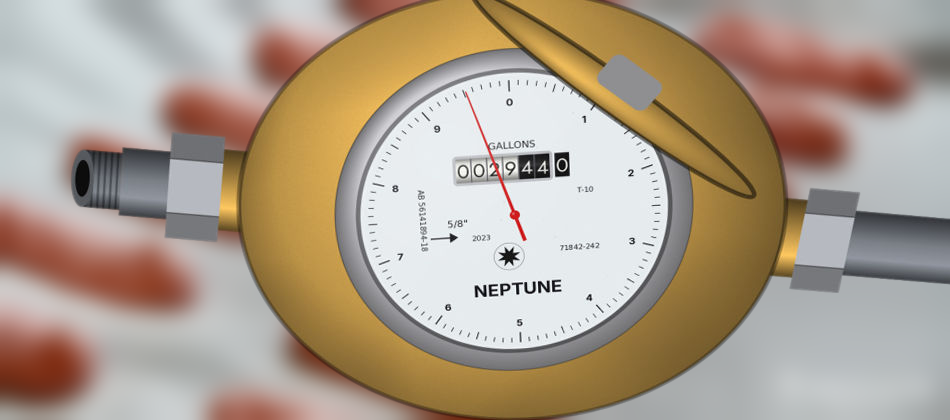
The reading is 29439.5 gal
